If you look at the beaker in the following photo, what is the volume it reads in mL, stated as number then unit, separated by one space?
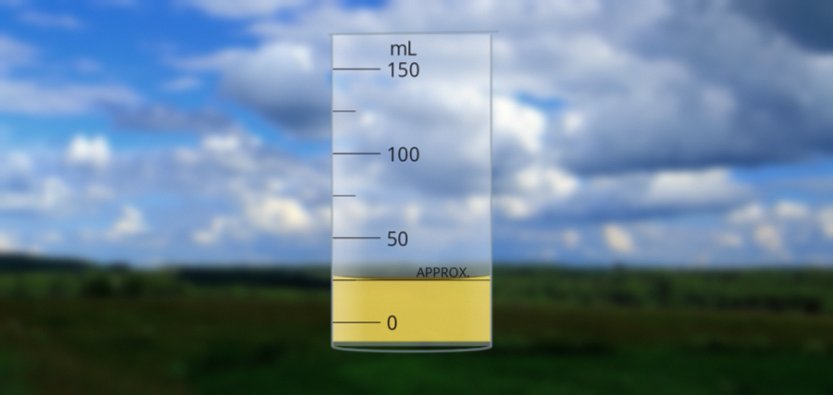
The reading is 25 mL
